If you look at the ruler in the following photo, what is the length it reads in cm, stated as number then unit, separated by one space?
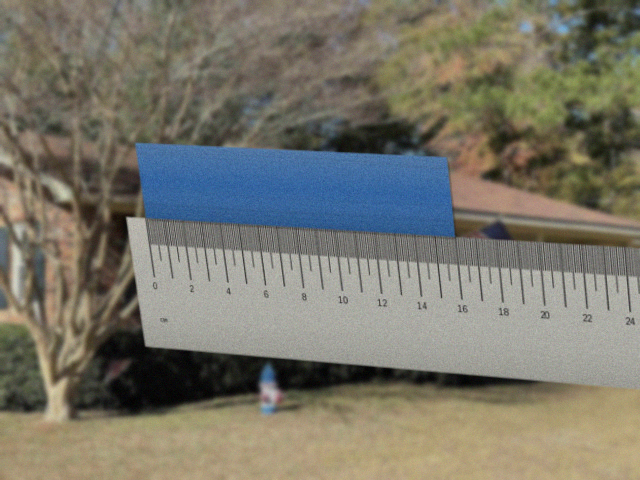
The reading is 16 cm
